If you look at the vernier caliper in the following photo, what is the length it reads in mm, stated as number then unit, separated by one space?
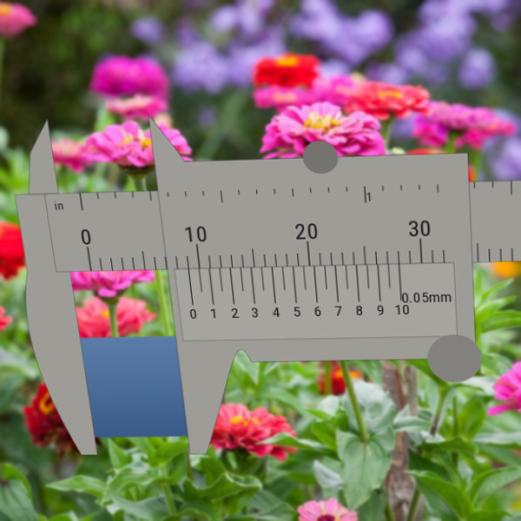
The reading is 9.0 mm
